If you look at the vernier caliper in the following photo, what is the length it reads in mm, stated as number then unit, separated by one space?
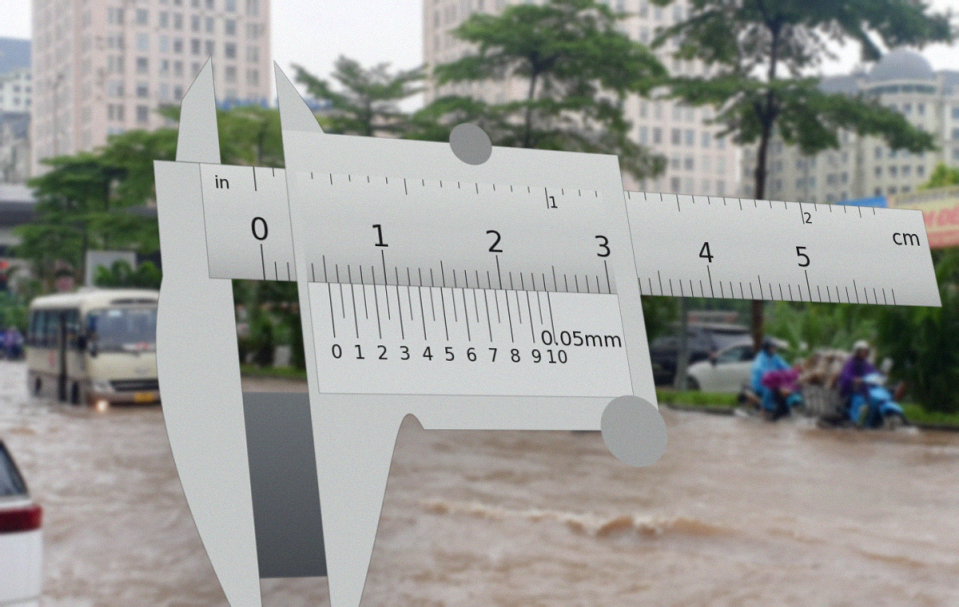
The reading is 5.2 mm
